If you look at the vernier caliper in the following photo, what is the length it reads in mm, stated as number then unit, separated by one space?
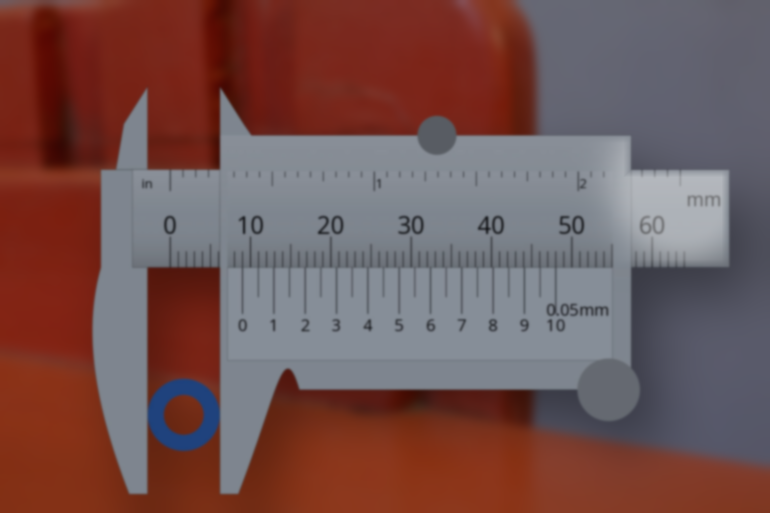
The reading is 9.0 mm
